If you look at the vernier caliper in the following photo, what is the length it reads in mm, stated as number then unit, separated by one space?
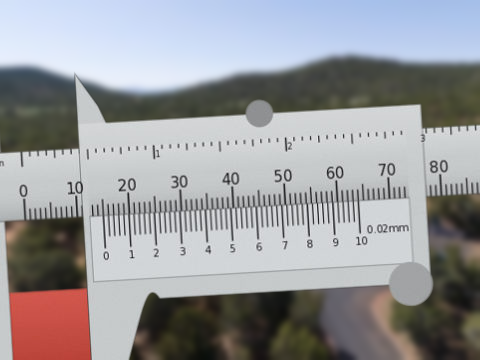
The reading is 15.0 mm
